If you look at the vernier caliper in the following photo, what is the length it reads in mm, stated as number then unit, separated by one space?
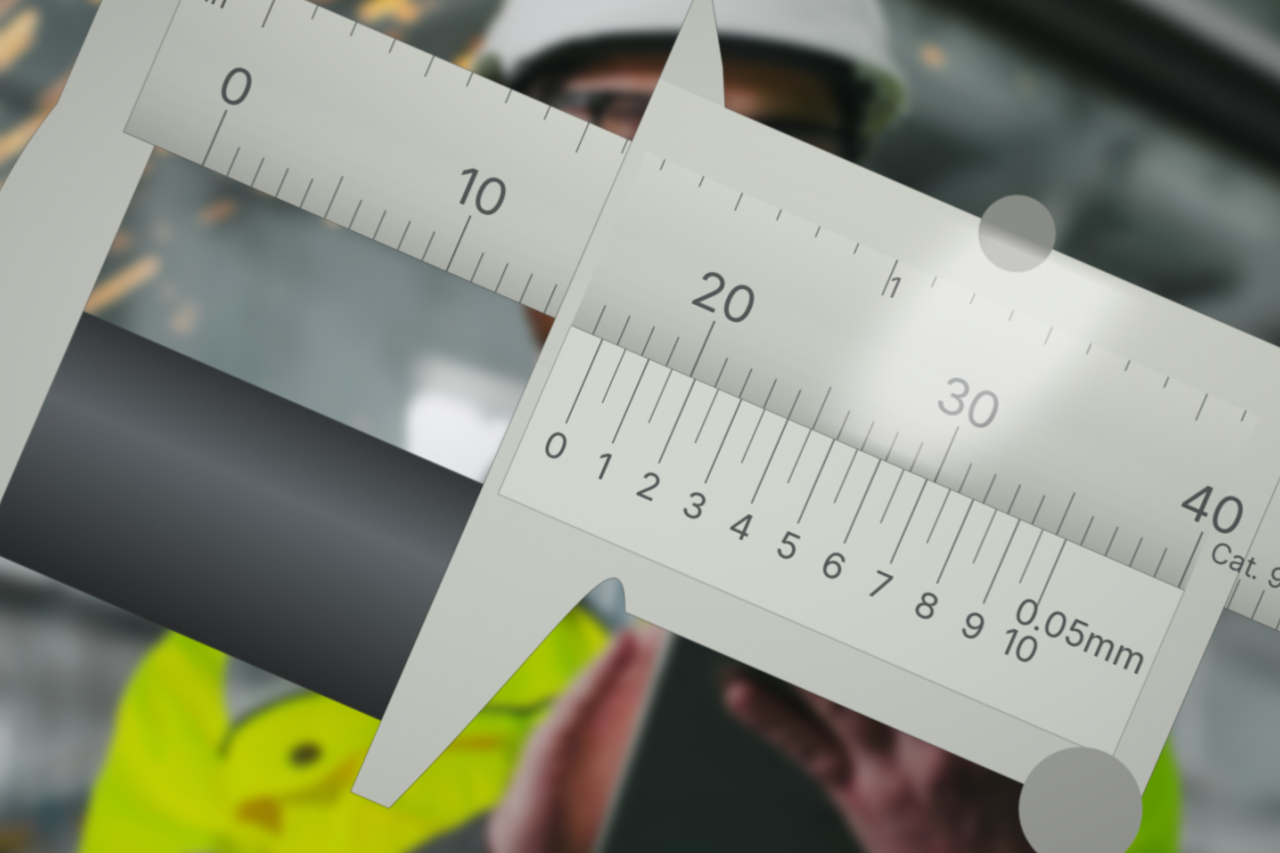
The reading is 16.40 mm
